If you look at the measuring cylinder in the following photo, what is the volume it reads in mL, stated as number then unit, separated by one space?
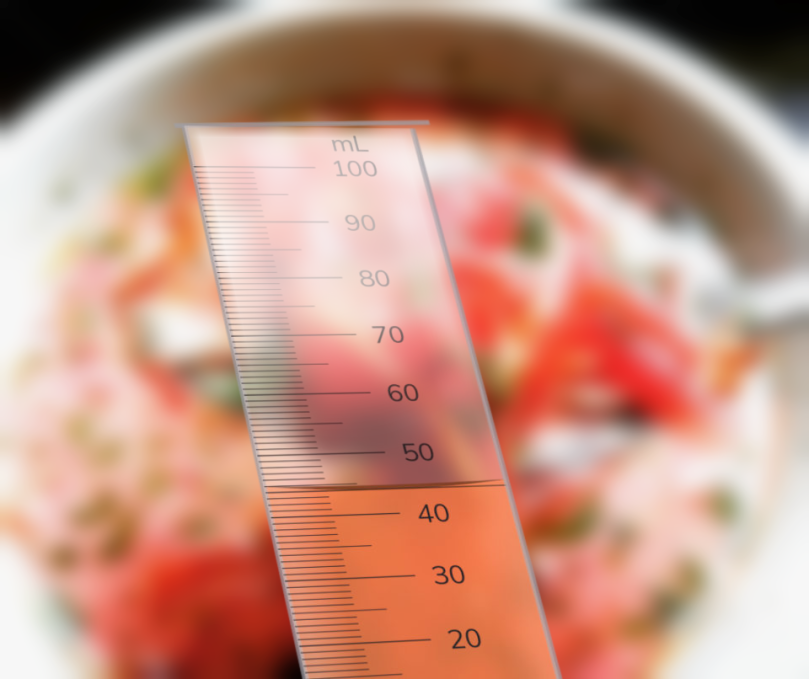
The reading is 44 mL
